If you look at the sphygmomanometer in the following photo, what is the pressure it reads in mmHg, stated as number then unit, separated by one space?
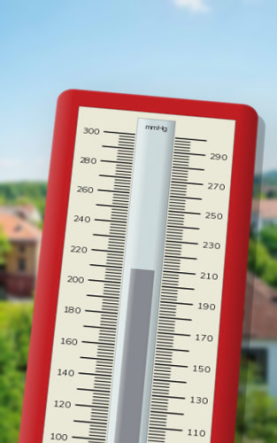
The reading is 210 mmHg
